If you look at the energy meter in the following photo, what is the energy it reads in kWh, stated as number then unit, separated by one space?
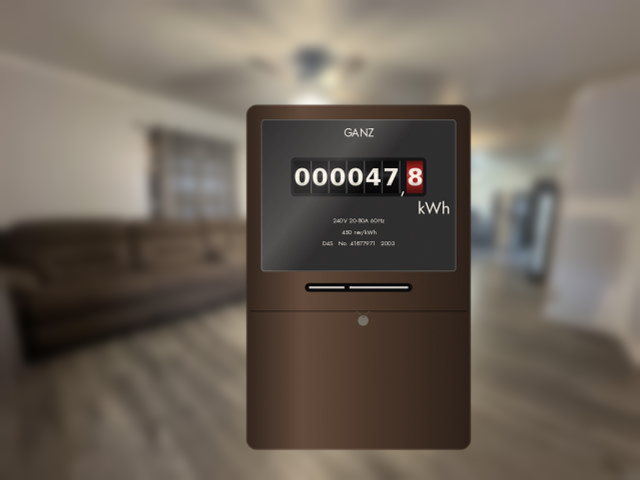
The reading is 47.8 kWh
